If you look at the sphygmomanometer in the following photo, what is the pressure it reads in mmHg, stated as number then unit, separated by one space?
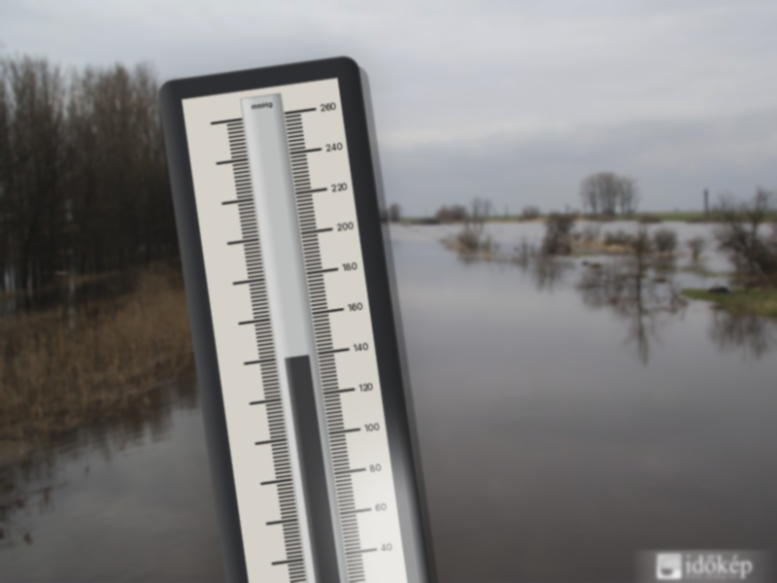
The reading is 140 mmHg
